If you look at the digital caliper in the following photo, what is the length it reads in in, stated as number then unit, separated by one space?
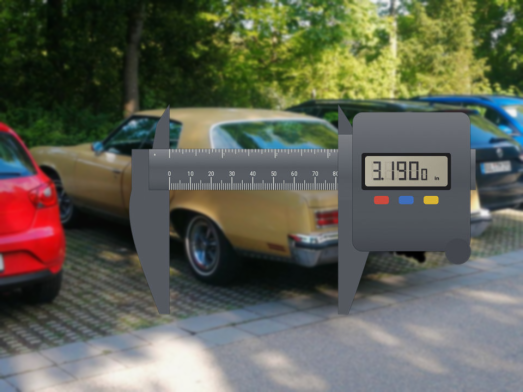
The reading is 3.1900 in
